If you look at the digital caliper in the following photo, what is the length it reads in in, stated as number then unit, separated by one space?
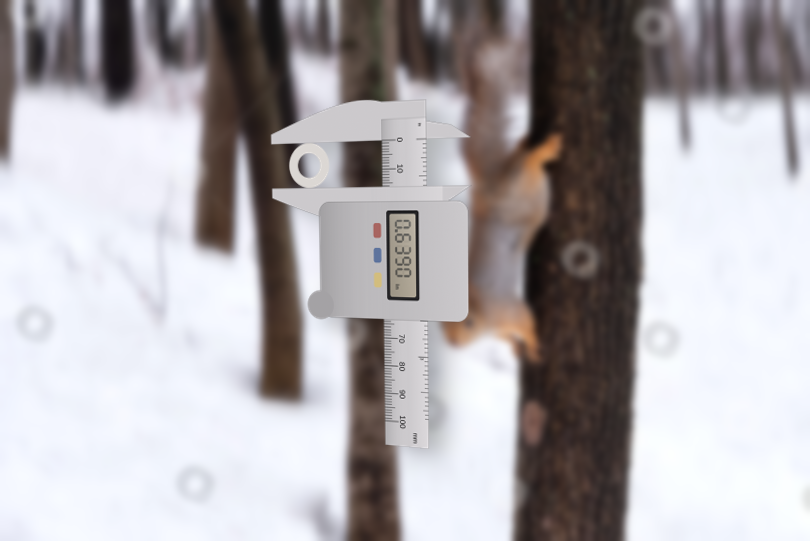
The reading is 0.6390 in
